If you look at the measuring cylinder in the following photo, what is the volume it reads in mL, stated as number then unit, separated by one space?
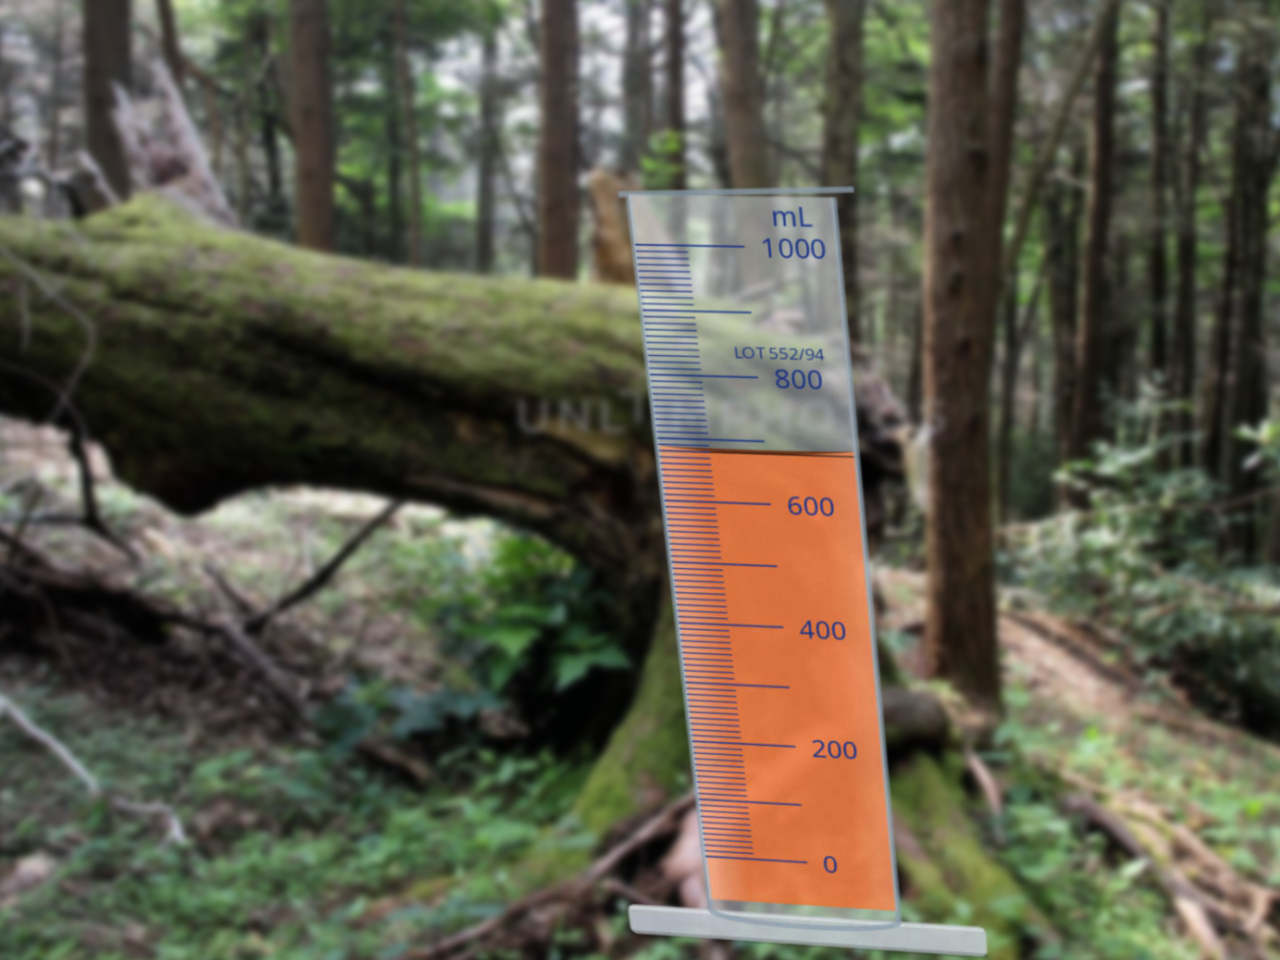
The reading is 680 mL
